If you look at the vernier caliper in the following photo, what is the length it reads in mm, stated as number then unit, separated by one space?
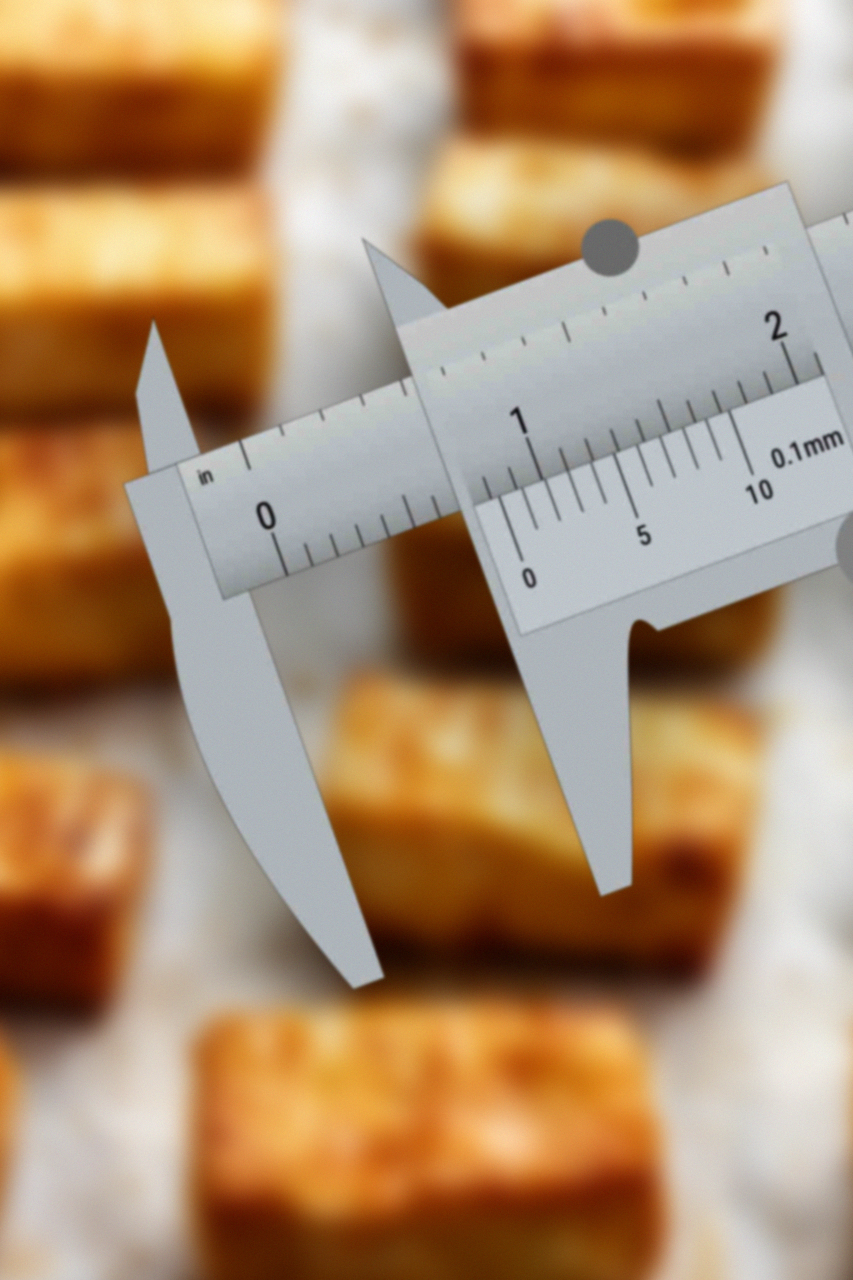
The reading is 8.3 mm
